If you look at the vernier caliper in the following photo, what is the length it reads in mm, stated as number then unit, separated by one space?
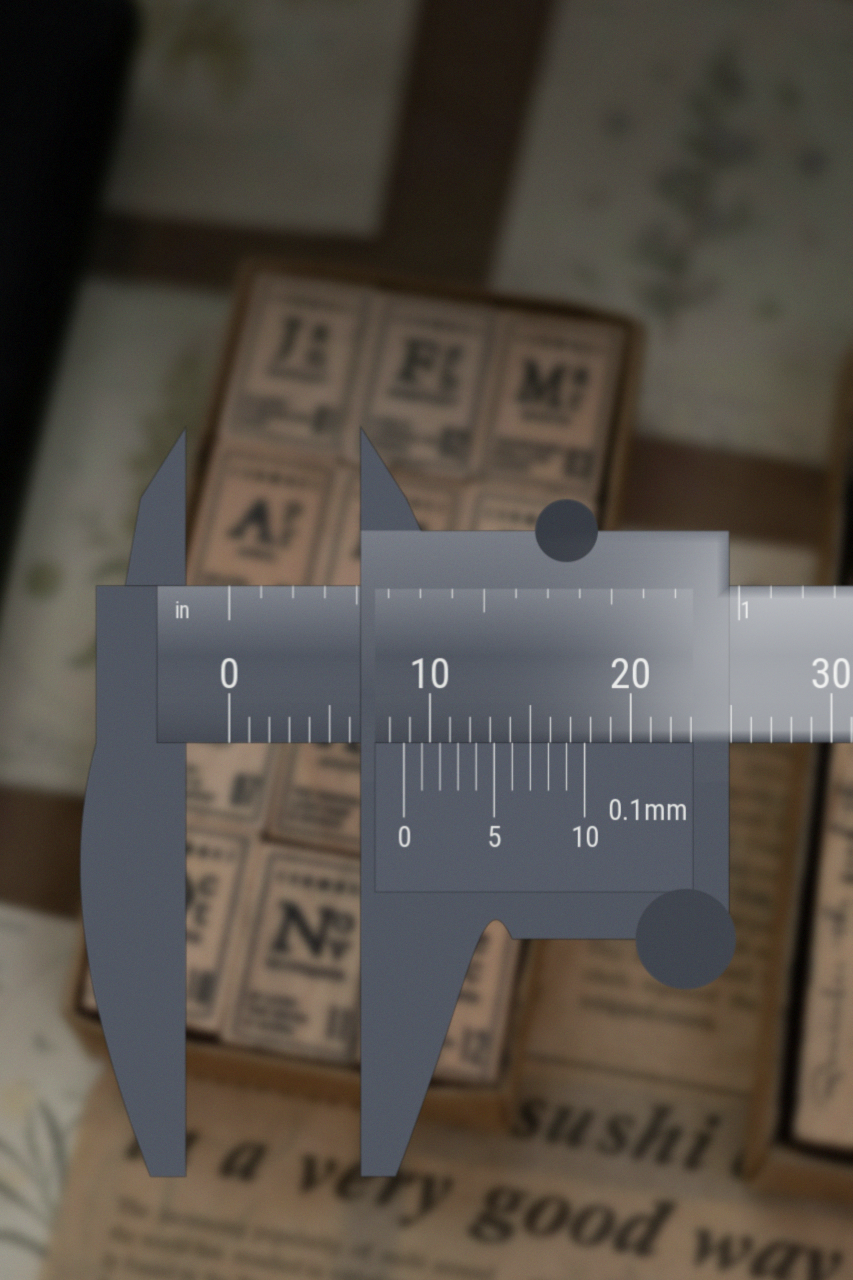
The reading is 8.7 mm
